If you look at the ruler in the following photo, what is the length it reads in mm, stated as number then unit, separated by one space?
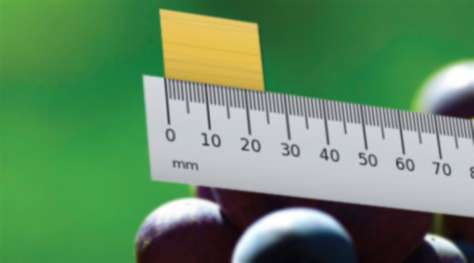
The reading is 25 mm
